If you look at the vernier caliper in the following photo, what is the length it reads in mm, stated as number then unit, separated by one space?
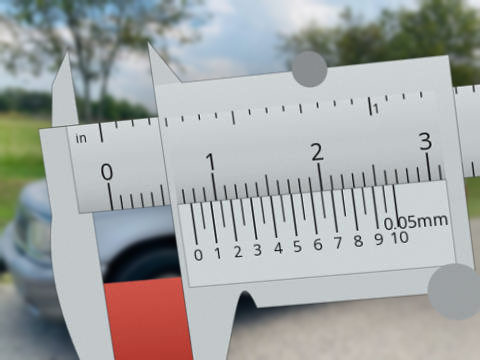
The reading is 7.6 mm
